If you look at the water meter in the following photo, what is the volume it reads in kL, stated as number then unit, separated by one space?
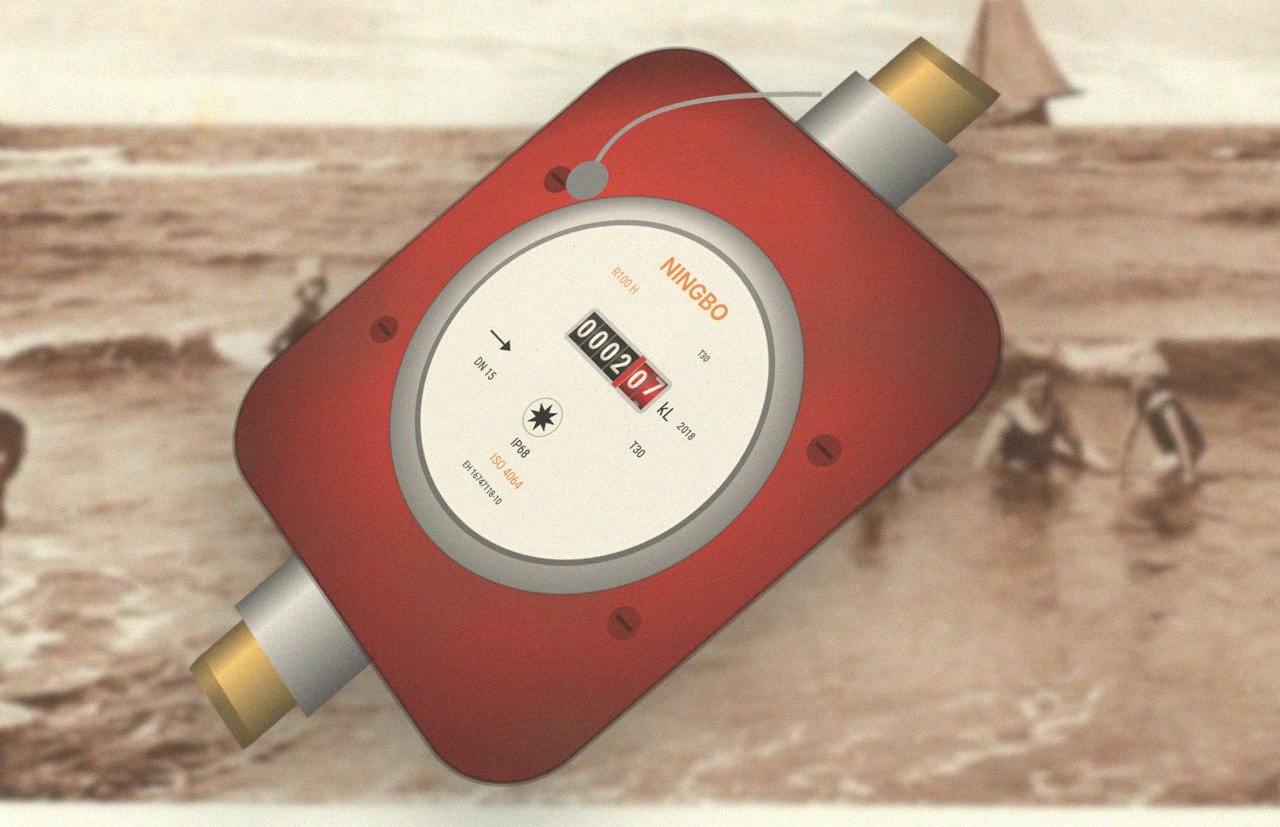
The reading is 2.07 kL
